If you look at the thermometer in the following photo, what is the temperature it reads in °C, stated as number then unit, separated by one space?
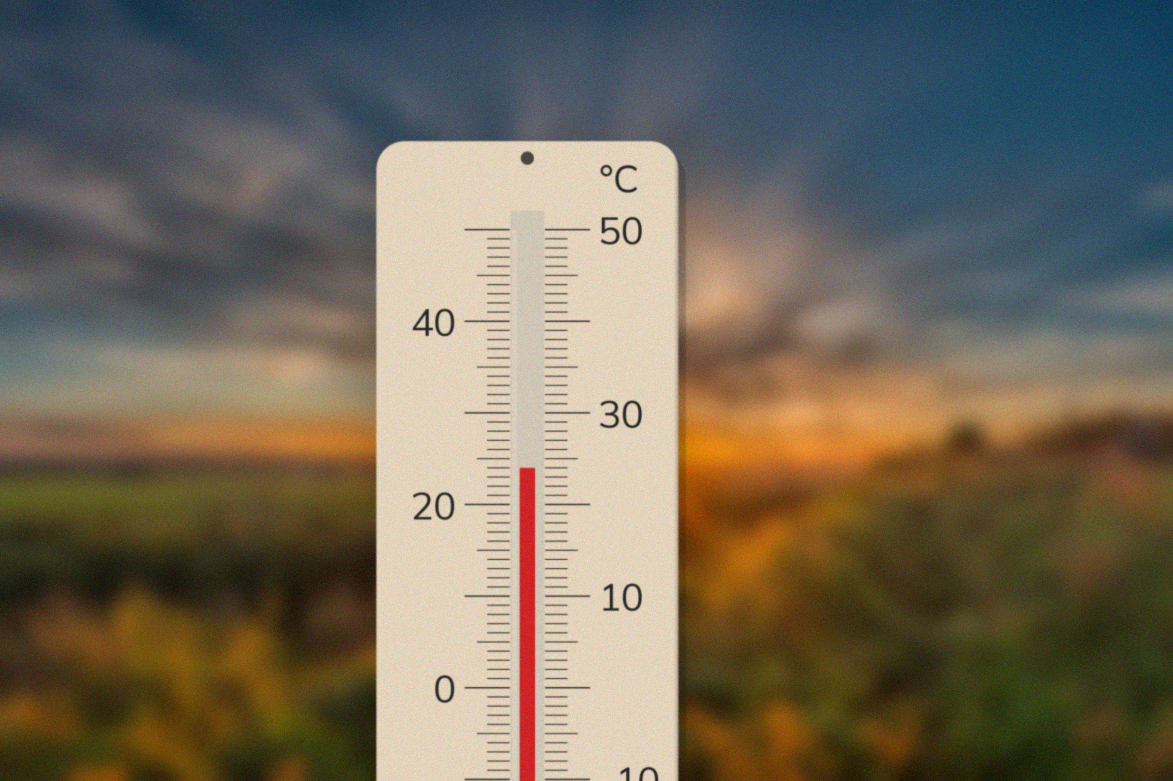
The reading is 24 °C
